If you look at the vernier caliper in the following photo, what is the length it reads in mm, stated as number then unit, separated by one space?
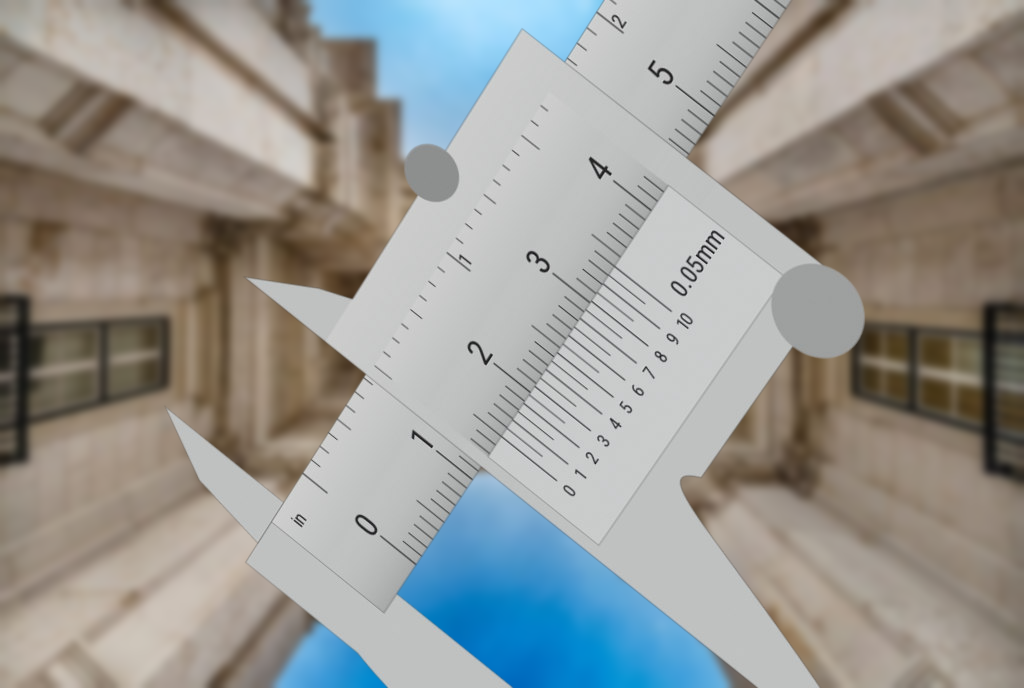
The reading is 15.0 mm
